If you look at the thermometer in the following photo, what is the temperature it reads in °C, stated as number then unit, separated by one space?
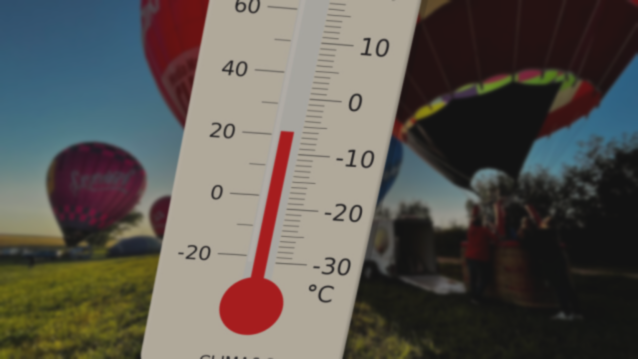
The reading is -6 °C
